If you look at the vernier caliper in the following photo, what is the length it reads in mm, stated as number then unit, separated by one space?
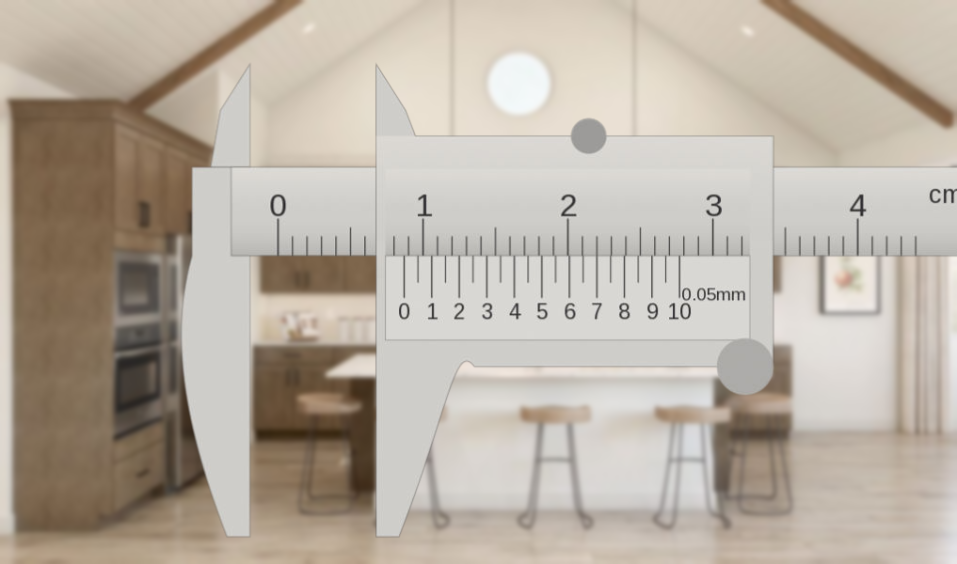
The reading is 8.7 mm
